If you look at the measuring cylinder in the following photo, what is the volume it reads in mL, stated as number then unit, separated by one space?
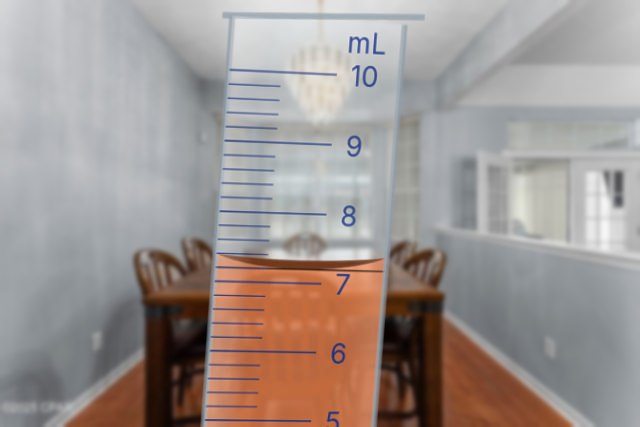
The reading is 7.2 mL
